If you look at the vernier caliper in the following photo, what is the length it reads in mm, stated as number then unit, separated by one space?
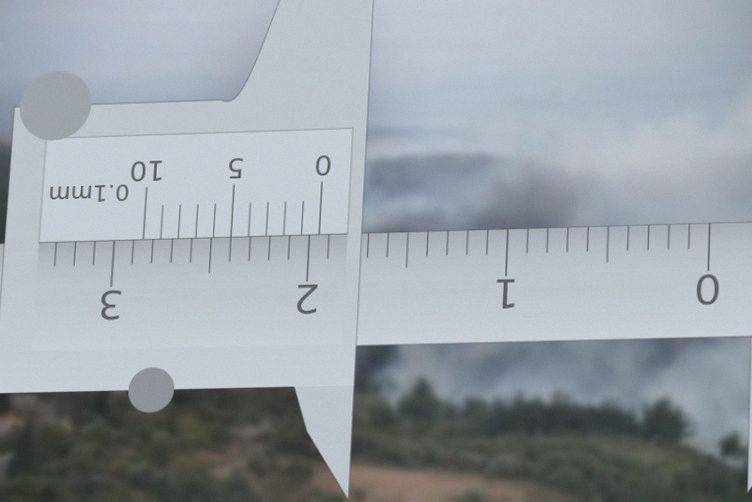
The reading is 19.5 mm
